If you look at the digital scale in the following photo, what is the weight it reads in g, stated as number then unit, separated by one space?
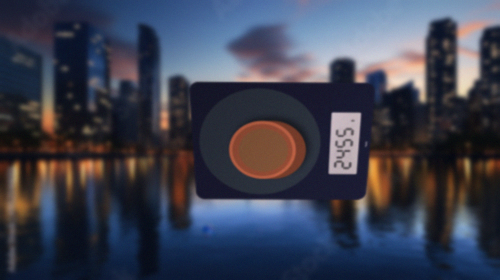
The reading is 2455 g
